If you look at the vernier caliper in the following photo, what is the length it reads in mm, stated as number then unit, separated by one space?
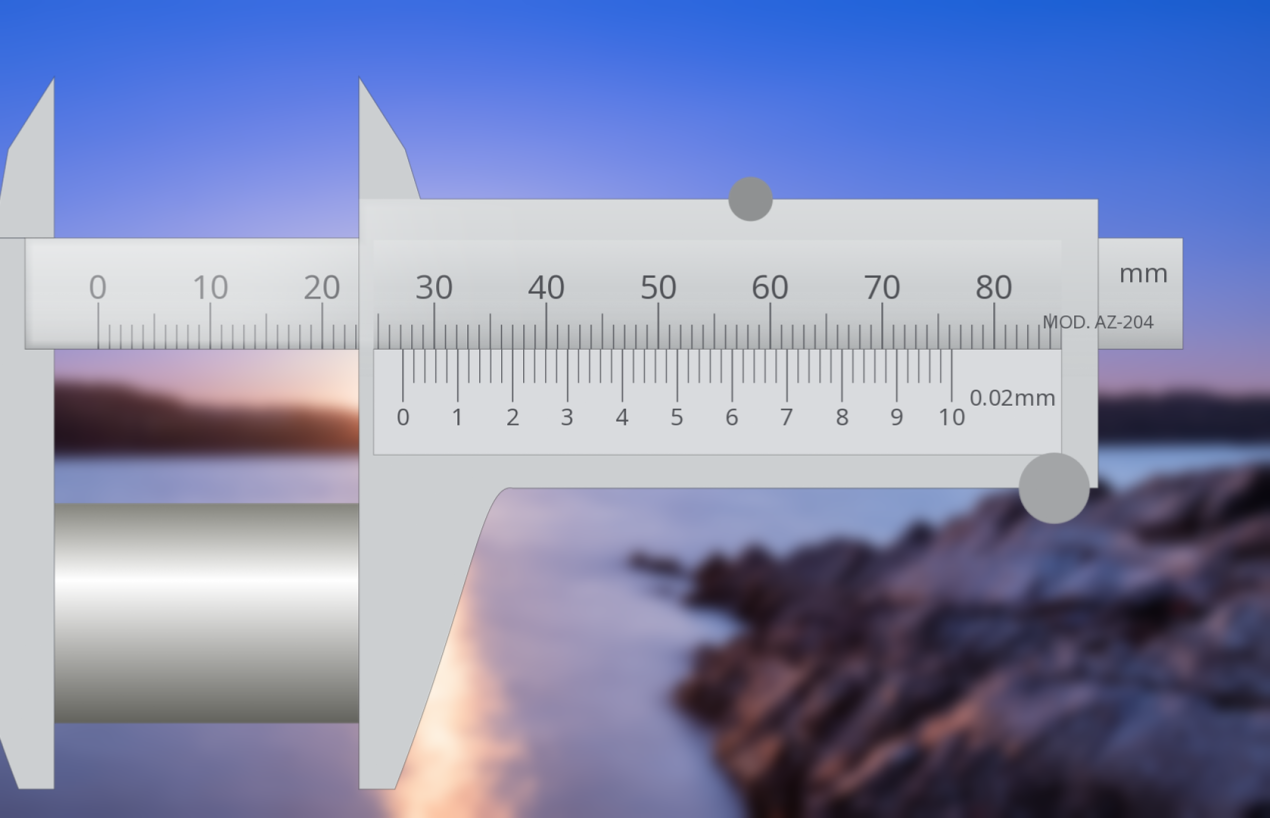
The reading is 27.2 mm
